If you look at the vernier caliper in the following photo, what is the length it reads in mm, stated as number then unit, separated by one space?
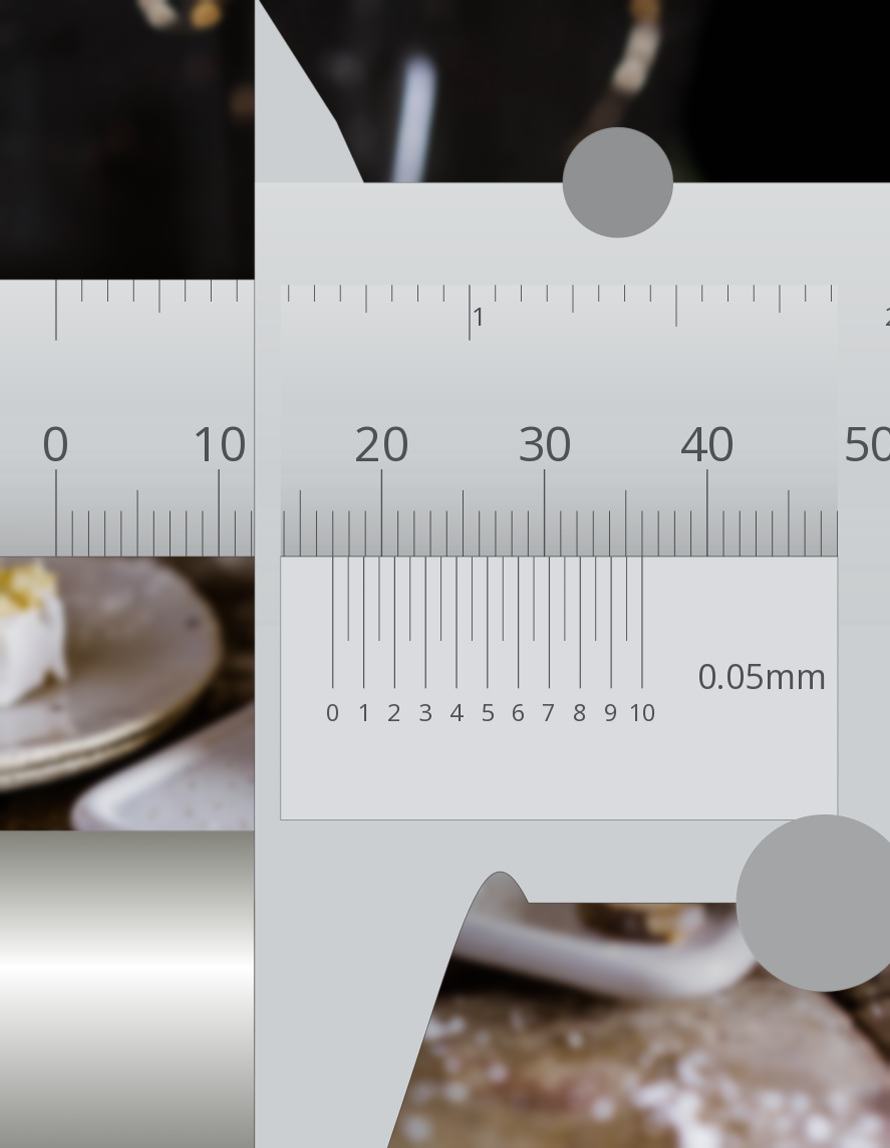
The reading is 17.0 mm
